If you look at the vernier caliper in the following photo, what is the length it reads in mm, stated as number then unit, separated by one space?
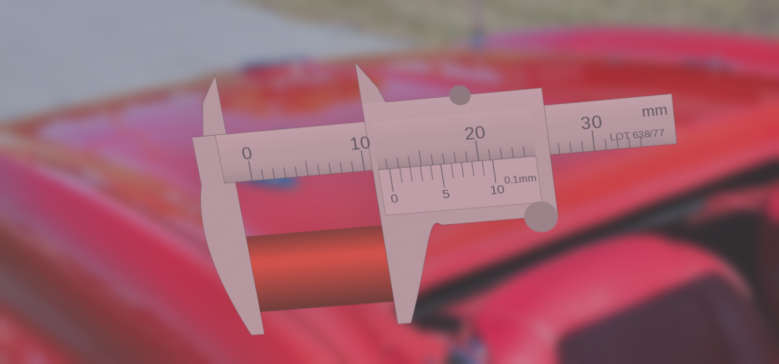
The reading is 12.2 mm
